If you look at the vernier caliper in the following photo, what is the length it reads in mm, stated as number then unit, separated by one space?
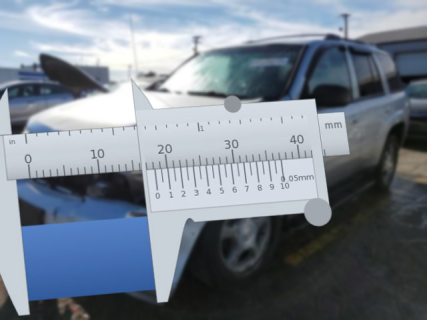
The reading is 18.2 mm
